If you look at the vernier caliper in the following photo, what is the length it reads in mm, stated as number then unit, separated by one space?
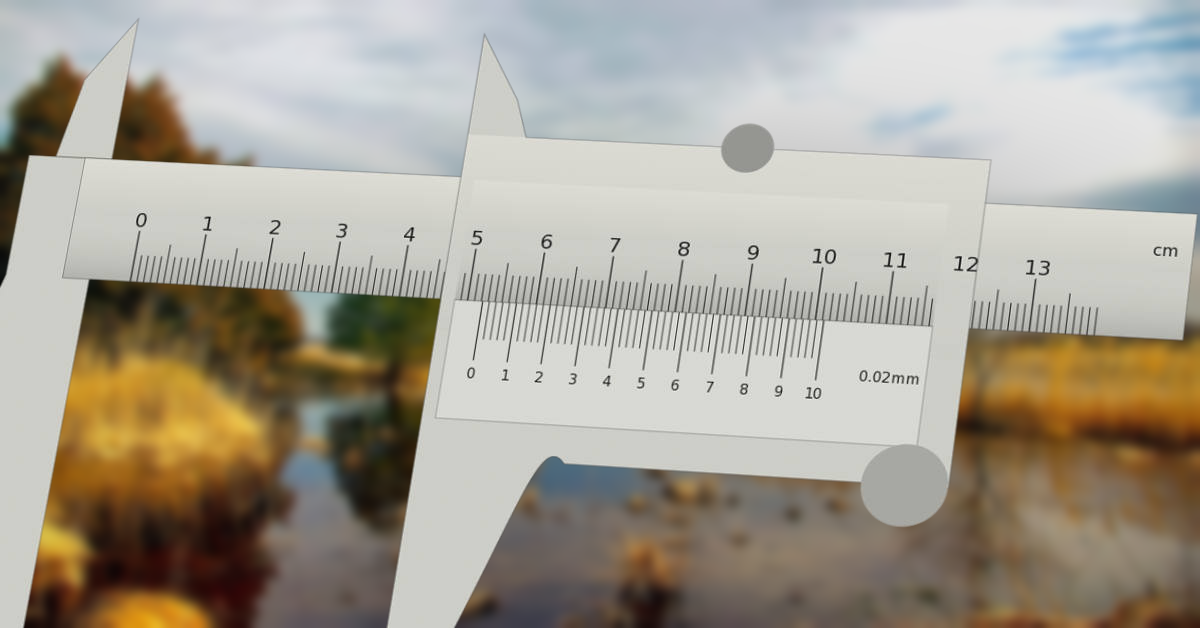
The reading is 52.2 mm
